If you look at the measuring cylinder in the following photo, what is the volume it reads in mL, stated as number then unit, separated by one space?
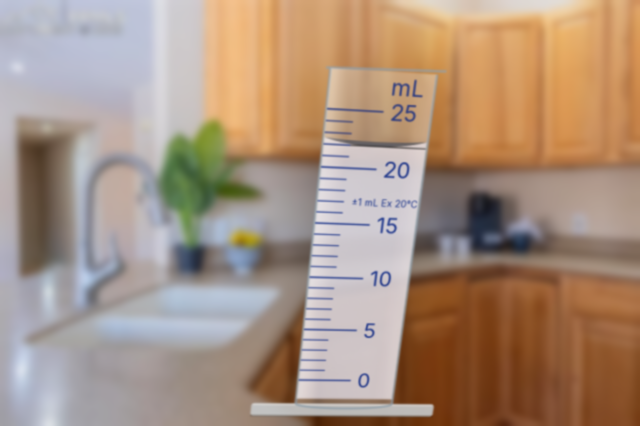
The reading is 22 mL
